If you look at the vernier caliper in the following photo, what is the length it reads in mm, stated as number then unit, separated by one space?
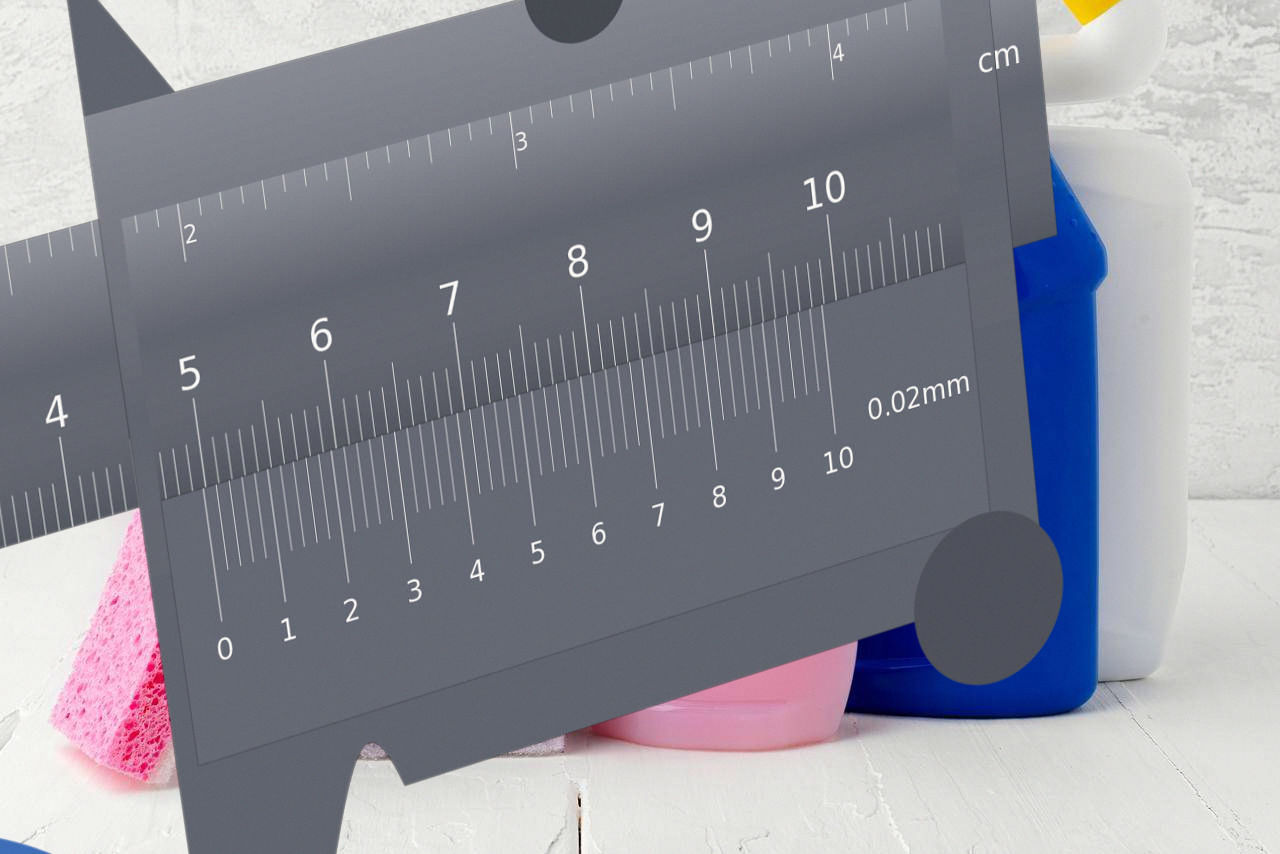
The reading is 49.8 mm
